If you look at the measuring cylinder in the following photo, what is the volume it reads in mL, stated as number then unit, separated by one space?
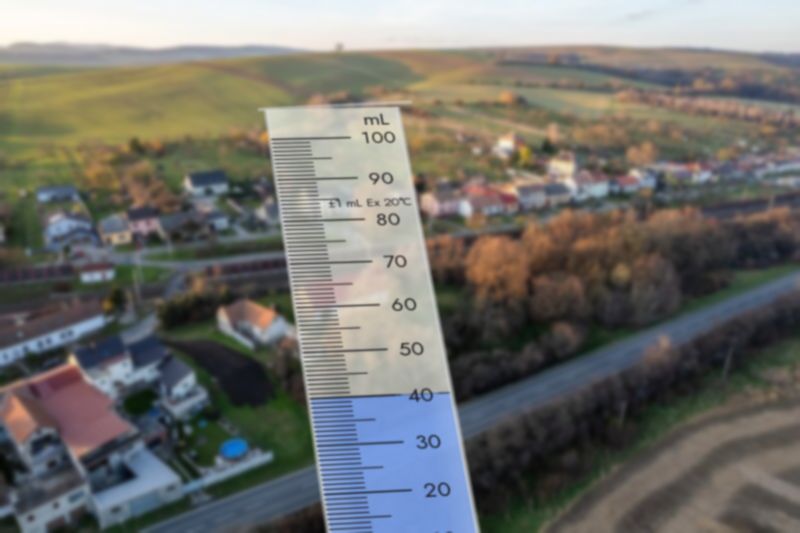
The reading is 40 mL
